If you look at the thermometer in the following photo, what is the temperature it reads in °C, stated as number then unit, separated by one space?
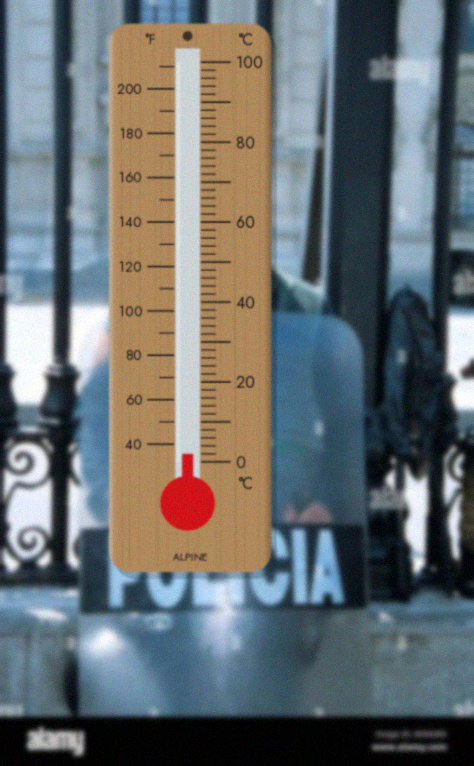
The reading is 2 °C
